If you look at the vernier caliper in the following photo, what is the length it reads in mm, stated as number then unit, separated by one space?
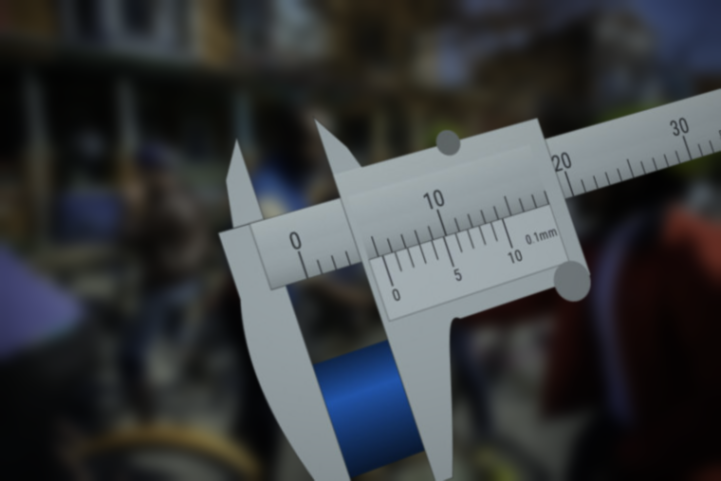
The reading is 5.3 mm
